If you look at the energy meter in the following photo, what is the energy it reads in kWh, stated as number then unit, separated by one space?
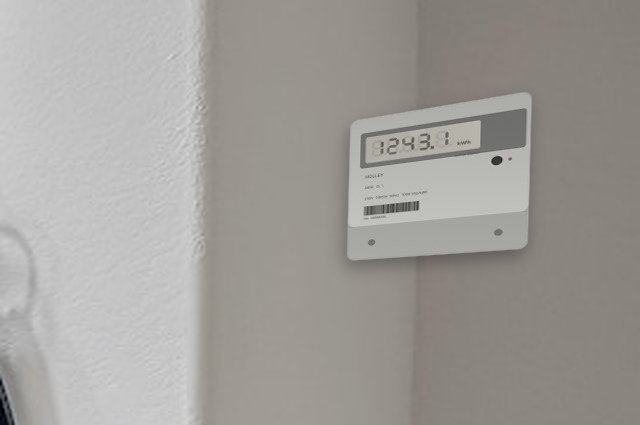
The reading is 1243.1 kWh
